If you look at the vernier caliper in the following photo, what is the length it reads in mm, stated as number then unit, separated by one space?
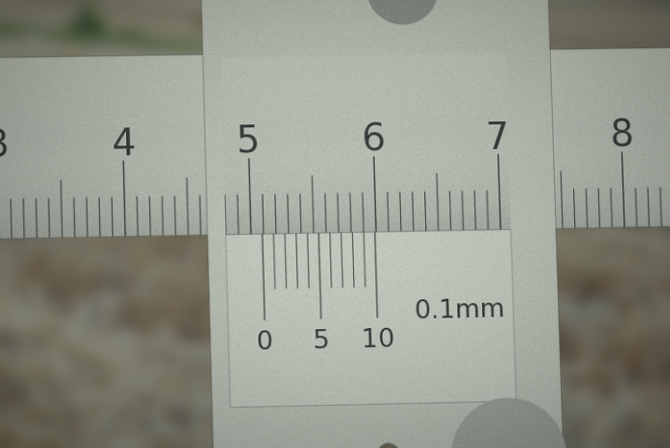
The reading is 50.9 mm
